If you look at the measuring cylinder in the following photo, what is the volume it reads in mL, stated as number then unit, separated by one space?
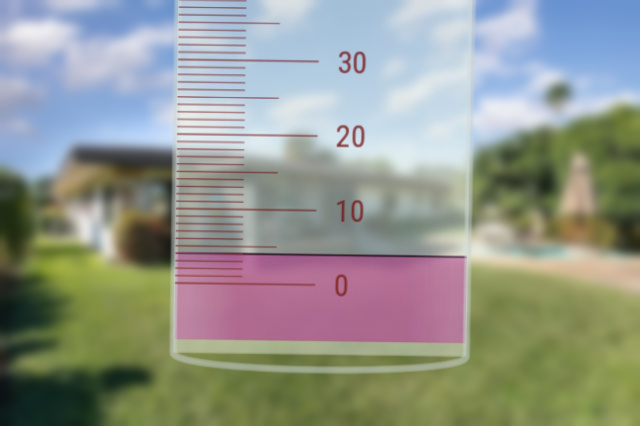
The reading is 4 mL
